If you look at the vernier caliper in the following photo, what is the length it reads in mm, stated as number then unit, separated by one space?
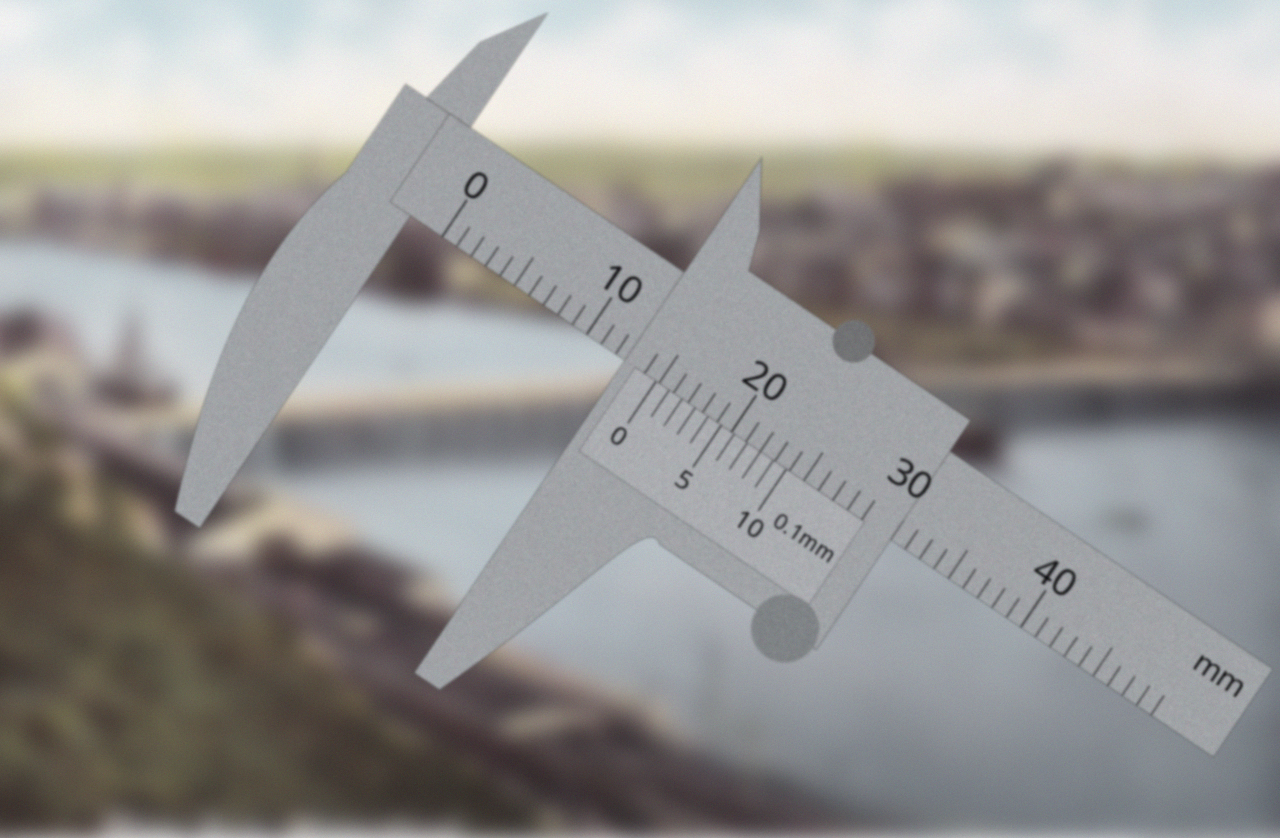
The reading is 14.8 mm
